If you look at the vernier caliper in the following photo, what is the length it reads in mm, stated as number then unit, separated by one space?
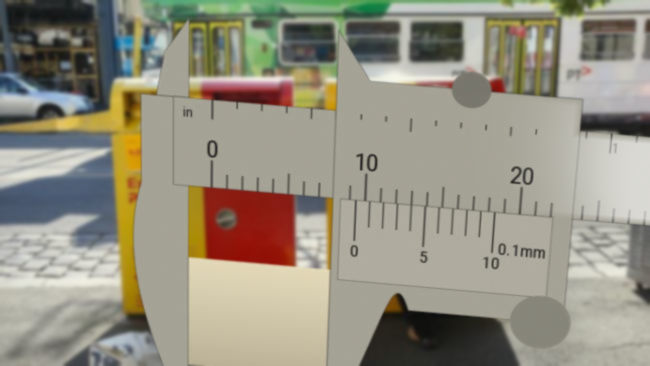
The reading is 9.4 mm
